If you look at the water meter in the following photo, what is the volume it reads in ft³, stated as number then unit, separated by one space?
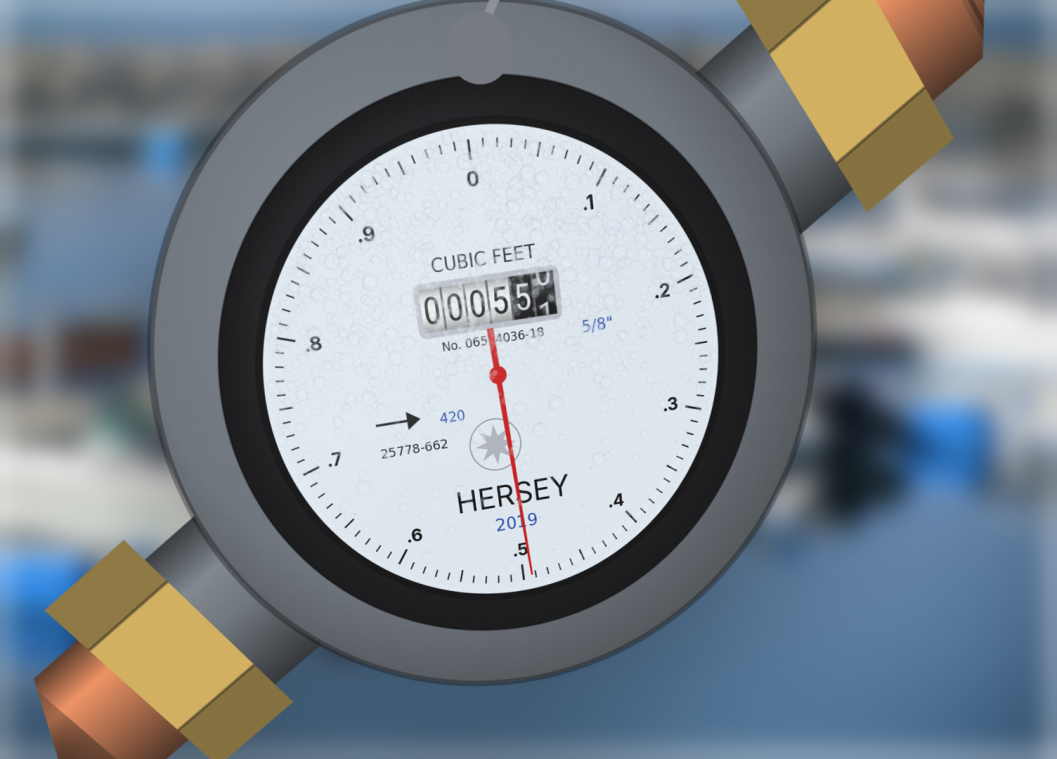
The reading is 550.49 ft³
